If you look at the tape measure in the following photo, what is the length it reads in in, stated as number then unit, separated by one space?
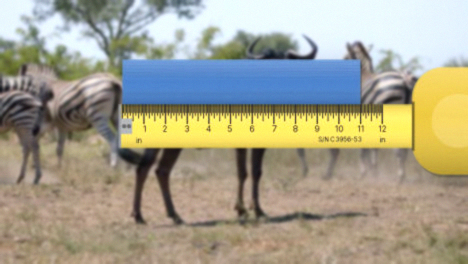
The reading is 11 in
